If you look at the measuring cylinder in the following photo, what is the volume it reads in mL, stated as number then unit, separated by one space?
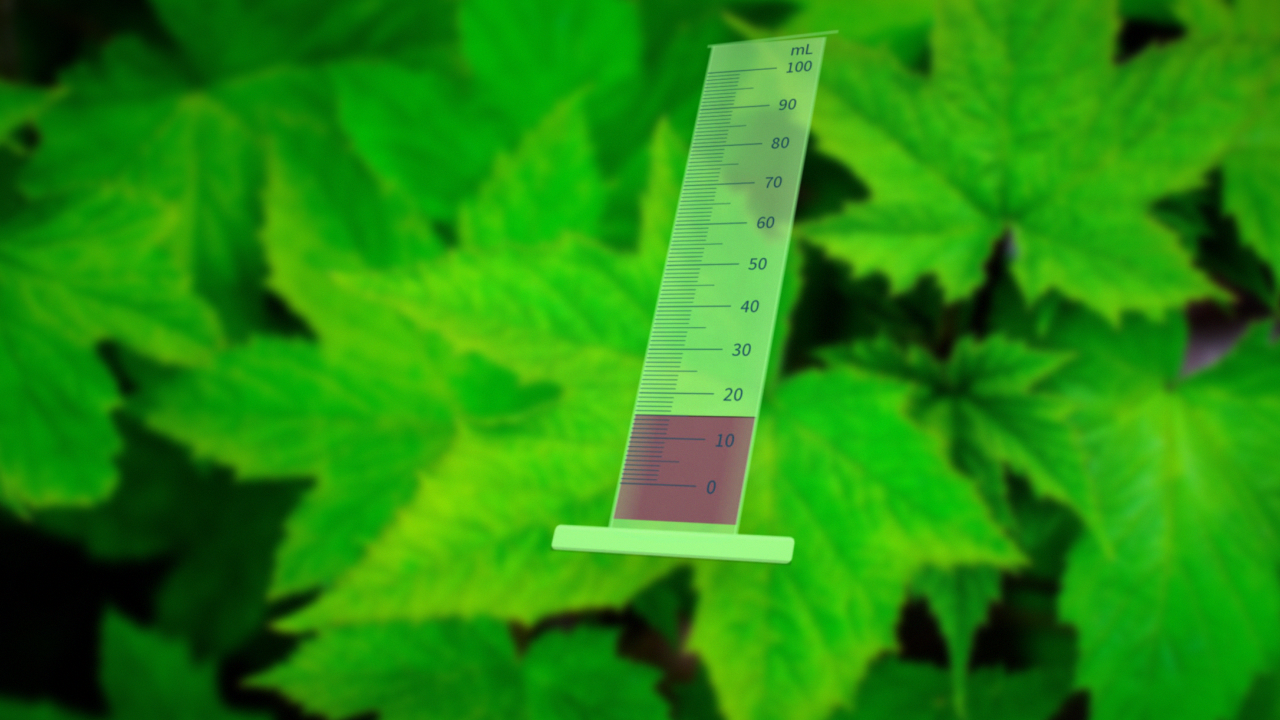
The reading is 15 mL
